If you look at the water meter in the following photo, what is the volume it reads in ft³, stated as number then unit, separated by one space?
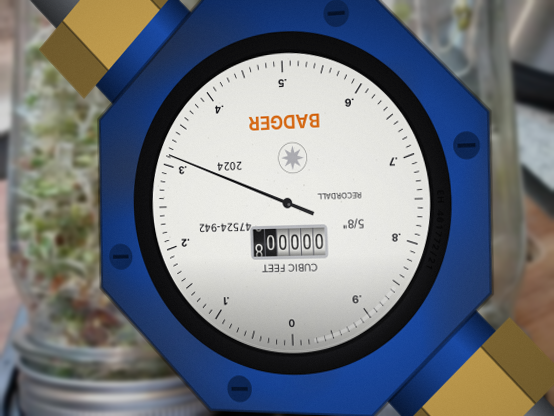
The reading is 8.31 ft³
